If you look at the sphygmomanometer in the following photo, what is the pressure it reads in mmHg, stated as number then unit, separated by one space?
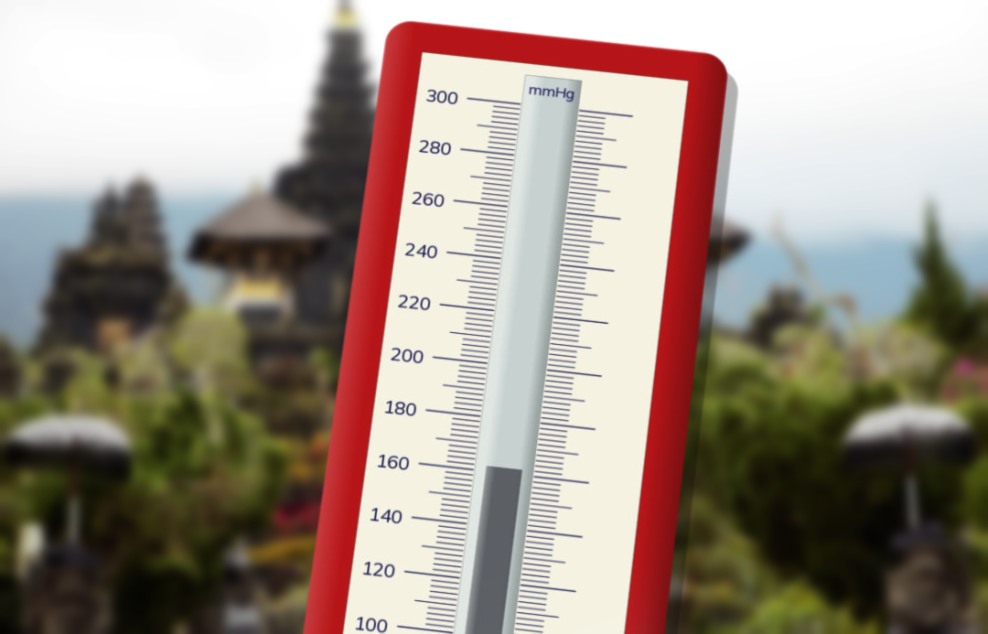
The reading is 162 mmHg
